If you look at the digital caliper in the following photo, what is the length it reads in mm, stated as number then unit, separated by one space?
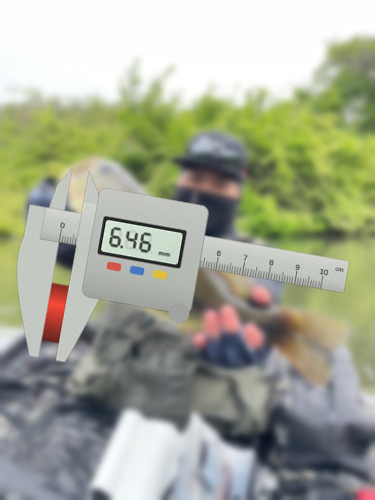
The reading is 6.46 mm
